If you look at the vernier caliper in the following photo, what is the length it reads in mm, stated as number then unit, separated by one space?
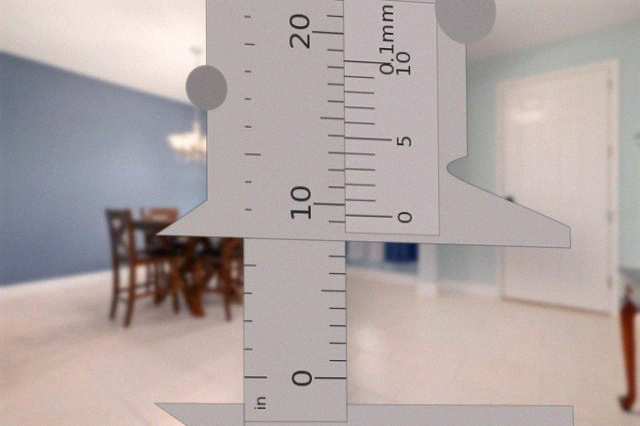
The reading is 9.4 mm
